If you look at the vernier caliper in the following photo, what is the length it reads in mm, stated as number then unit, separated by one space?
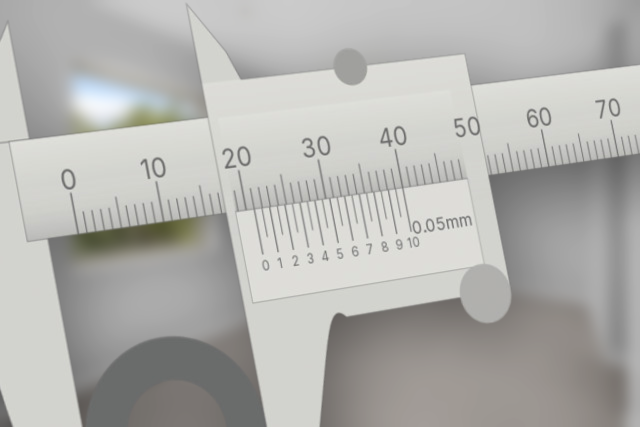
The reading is 21.0 mm
